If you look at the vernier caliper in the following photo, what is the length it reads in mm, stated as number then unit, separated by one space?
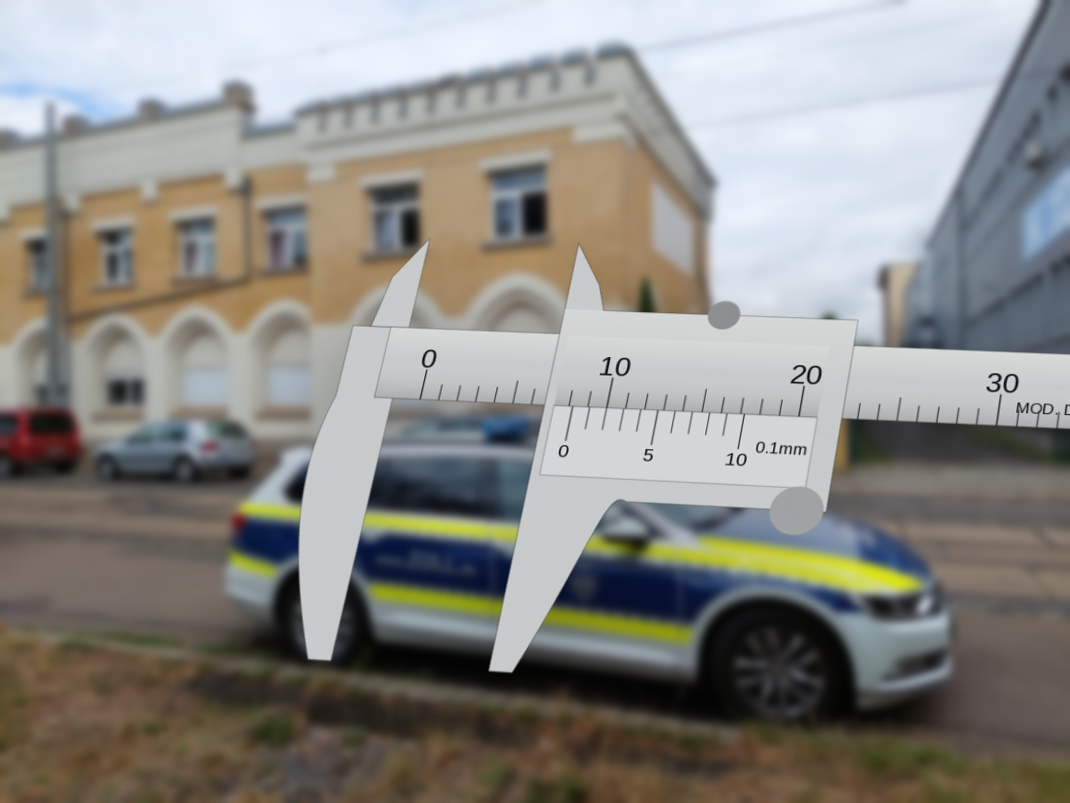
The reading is 8.2 mm
